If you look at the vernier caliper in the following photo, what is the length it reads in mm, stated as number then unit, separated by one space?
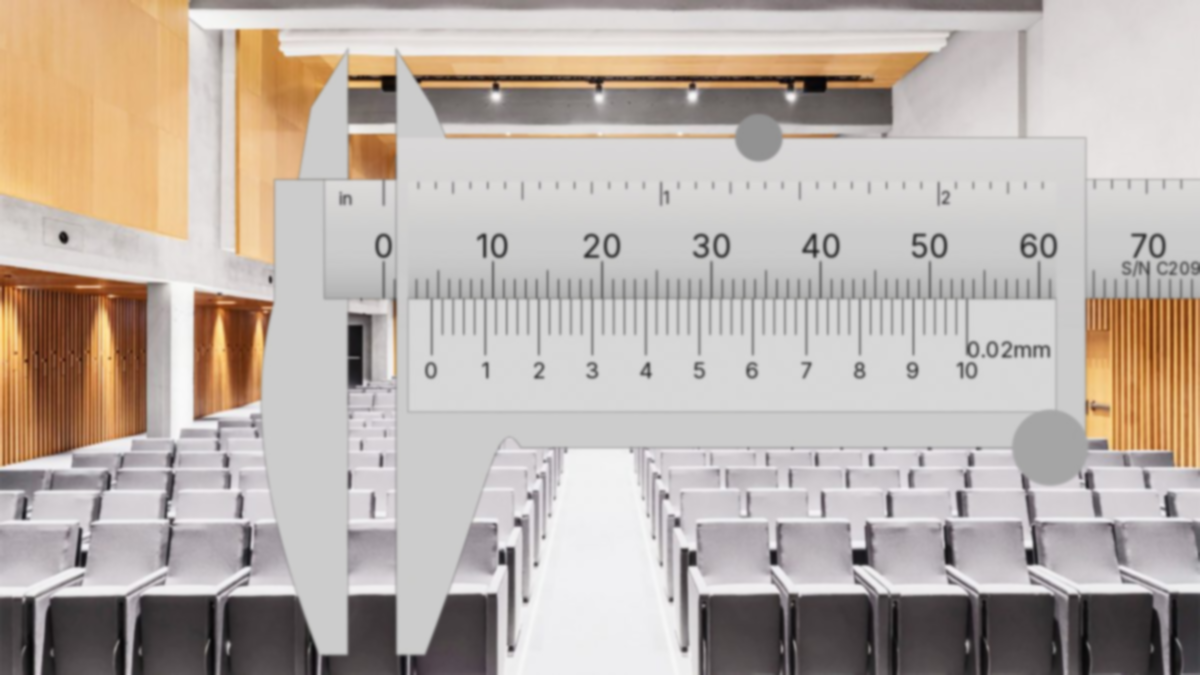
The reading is 4.4 mm
